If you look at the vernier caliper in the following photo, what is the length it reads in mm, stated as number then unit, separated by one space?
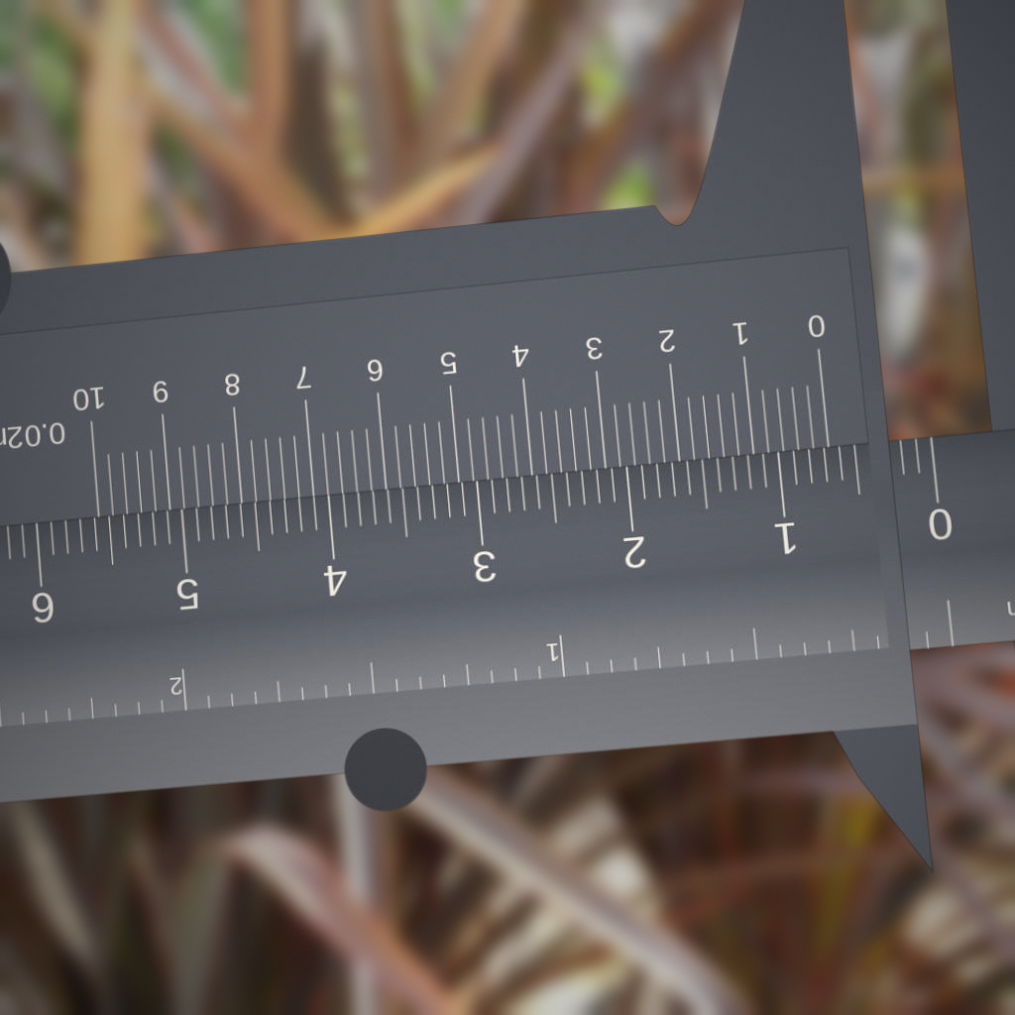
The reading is 6.7 mm
